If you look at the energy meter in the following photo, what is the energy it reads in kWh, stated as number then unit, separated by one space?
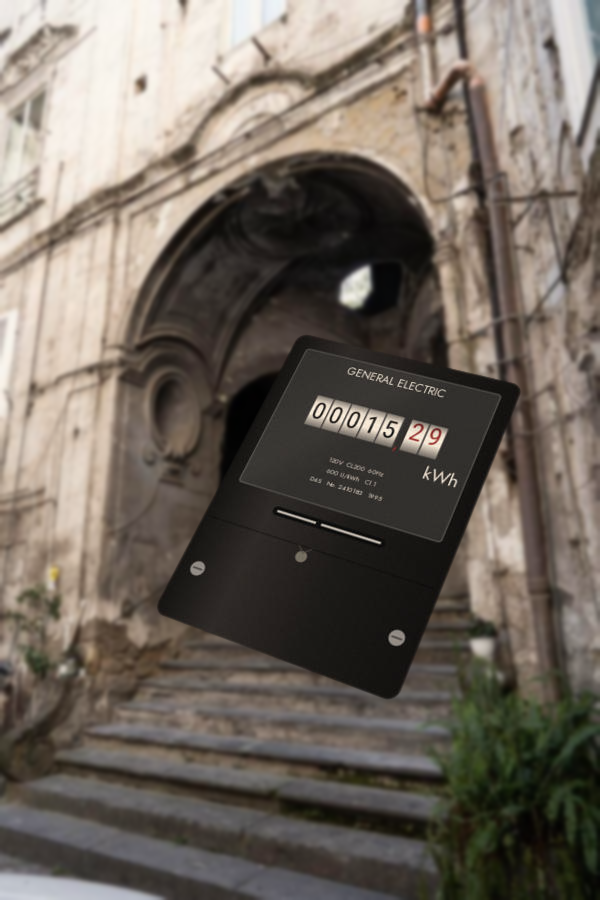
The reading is 15.29 kWh
